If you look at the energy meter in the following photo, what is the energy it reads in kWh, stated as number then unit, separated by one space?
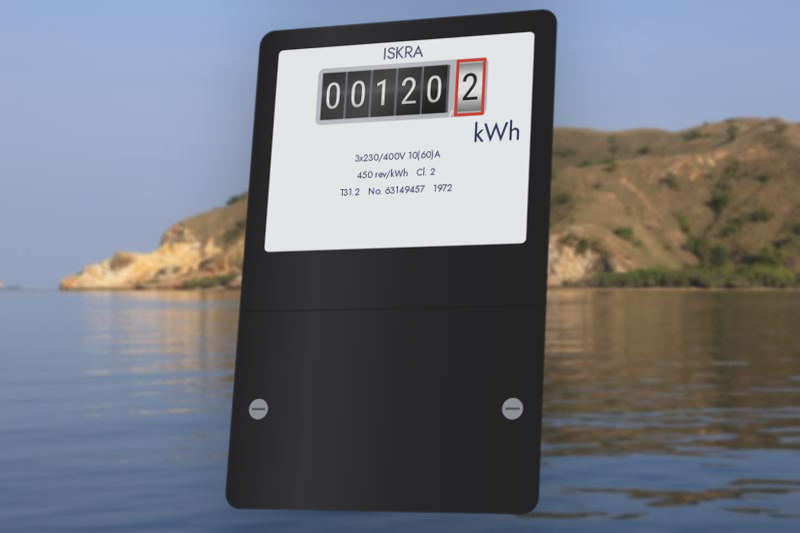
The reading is 120.2 kWh
